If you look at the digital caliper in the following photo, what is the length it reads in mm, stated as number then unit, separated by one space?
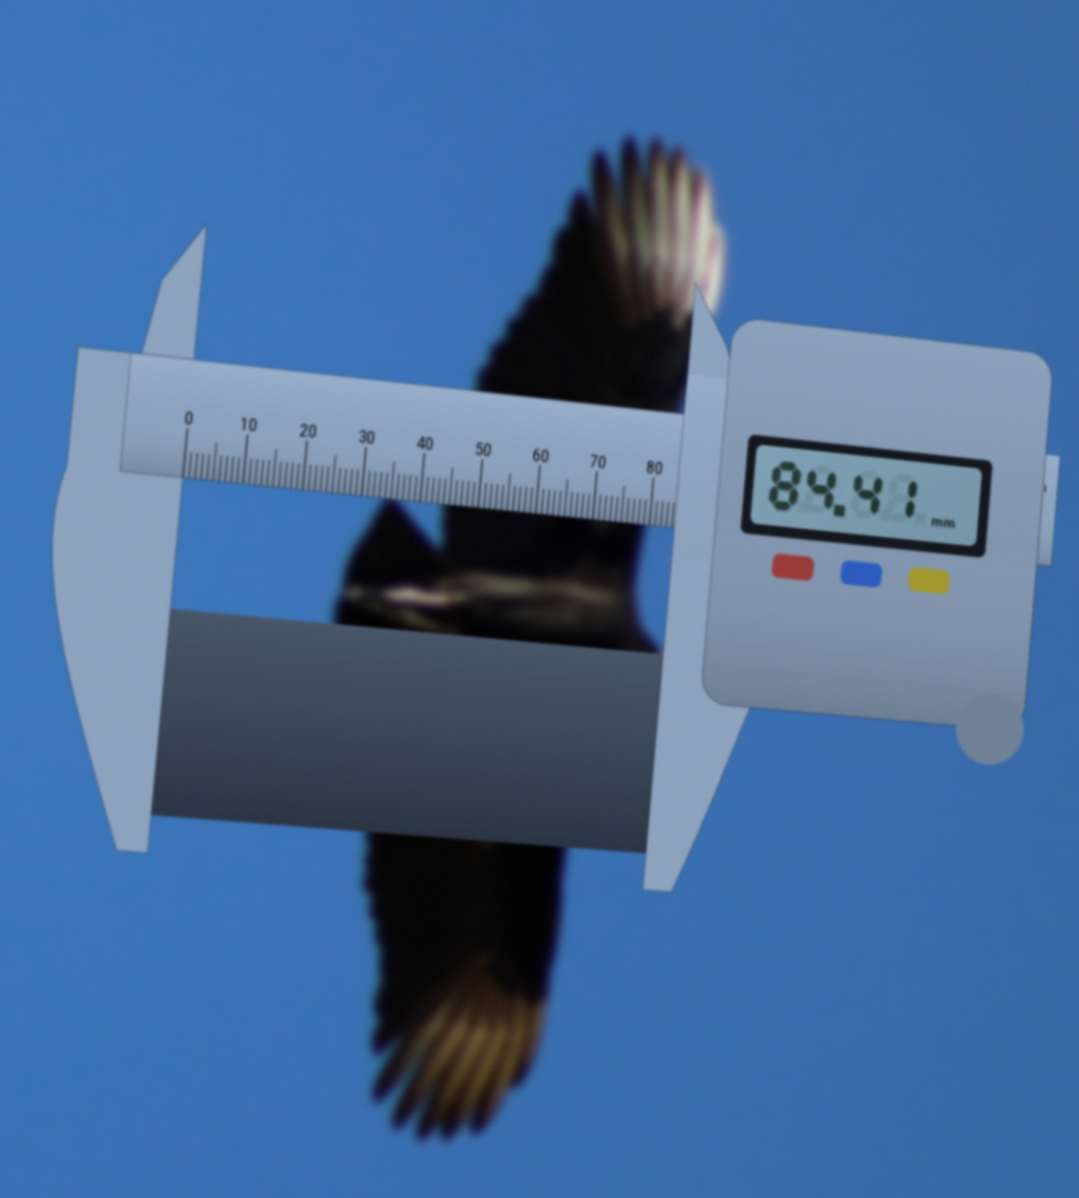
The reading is 84.41 mm
